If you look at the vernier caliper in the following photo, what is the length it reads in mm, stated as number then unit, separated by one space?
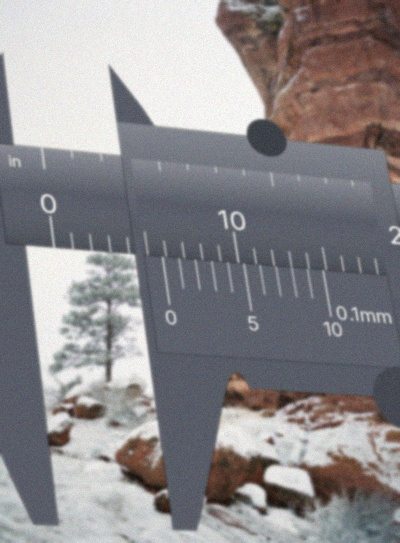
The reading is 5.8 mm
